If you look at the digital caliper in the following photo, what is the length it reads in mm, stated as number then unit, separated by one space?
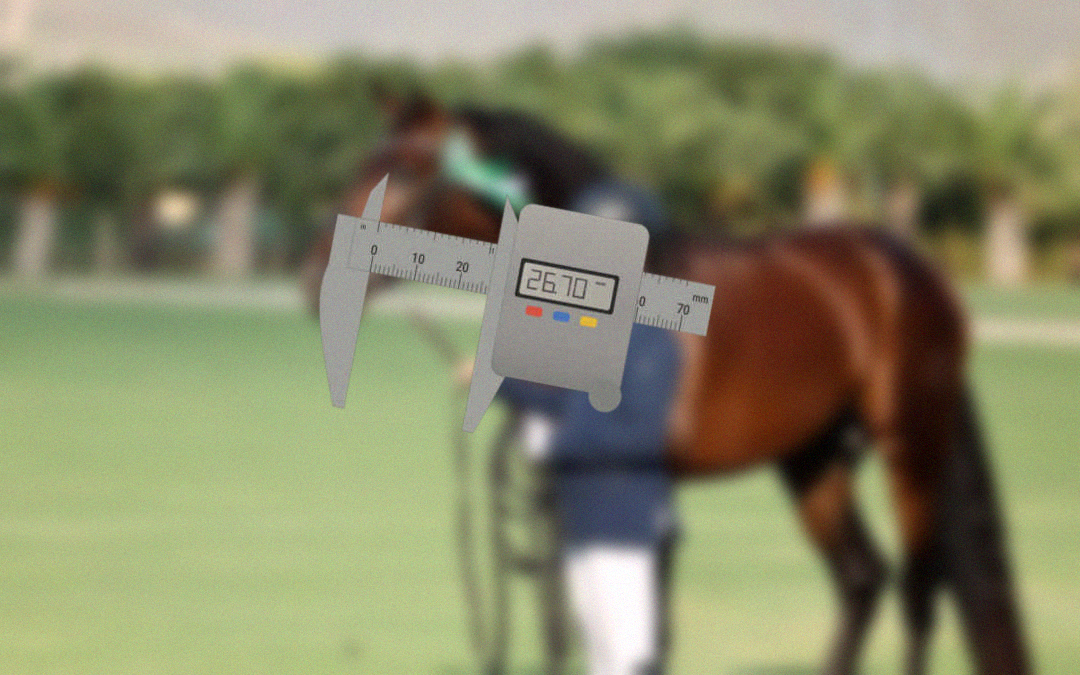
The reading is 26.70 mm
